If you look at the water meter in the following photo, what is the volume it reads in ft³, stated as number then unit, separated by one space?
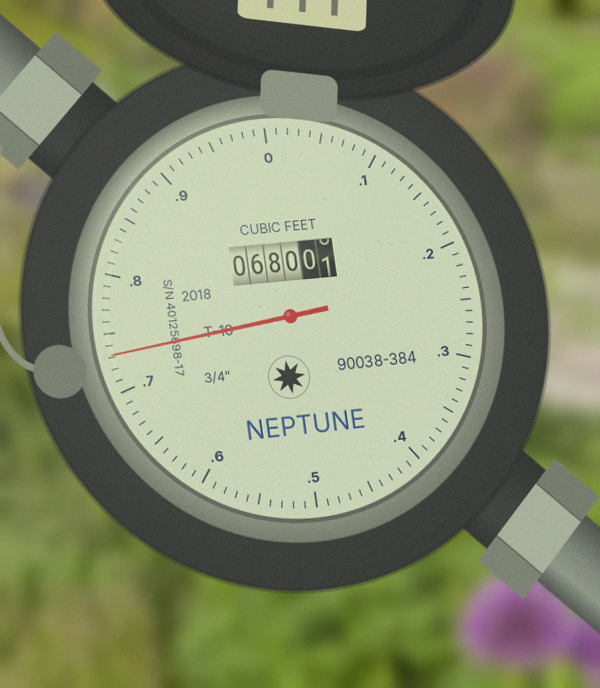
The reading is 68000.73 ft³
